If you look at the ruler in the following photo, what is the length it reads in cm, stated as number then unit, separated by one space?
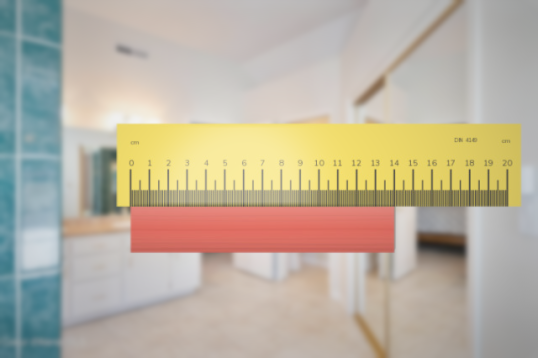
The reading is 14 cm
